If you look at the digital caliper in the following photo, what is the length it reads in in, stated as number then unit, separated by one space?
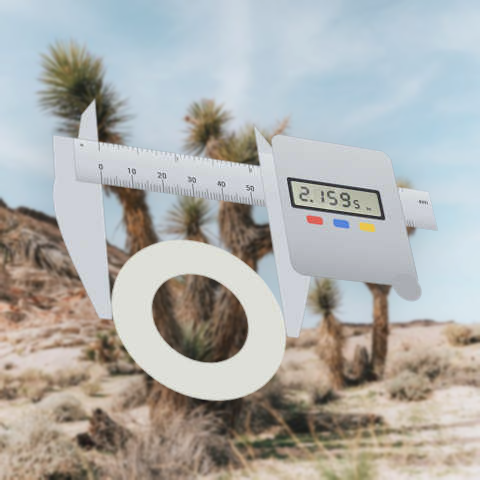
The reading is 2.1595 in
